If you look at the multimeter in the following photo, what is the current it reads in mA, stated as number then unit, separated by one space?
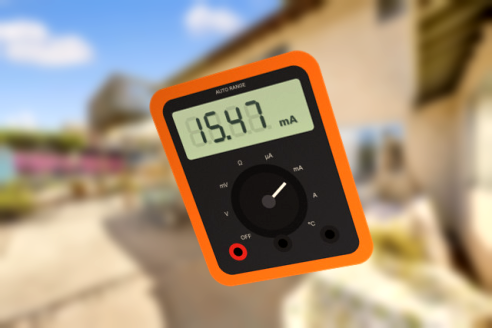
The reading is 15.47 mA
